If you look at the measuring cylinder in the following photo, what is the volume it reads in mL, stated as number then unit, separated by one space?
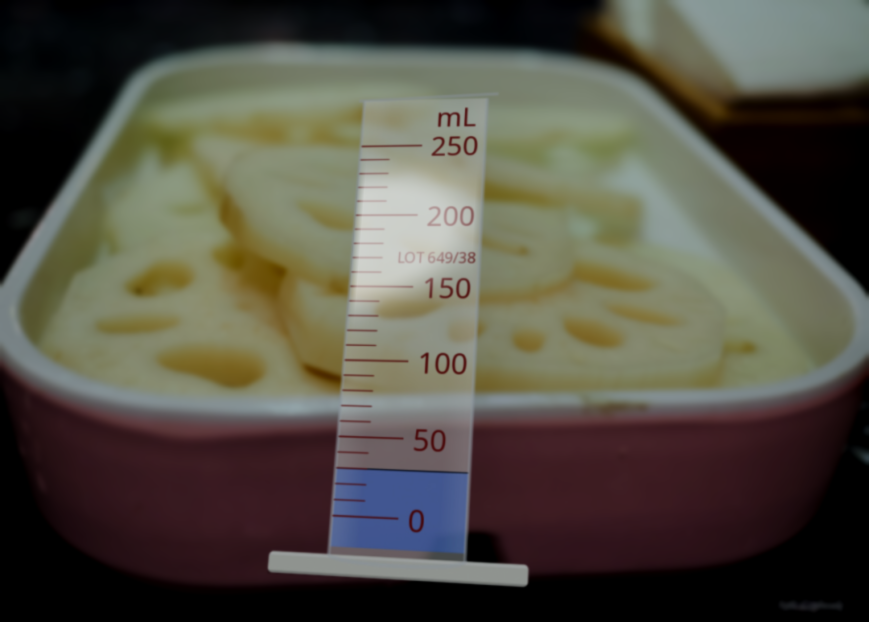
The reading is 30 mL
